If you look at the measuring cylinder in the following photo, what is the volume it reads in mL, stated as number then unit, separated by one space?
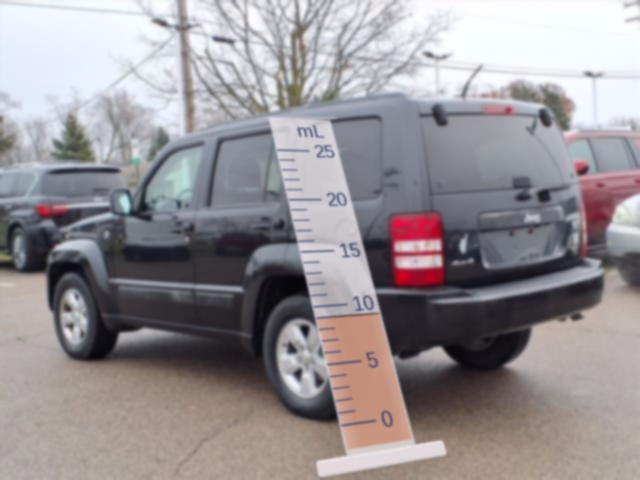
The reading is 9 mL
